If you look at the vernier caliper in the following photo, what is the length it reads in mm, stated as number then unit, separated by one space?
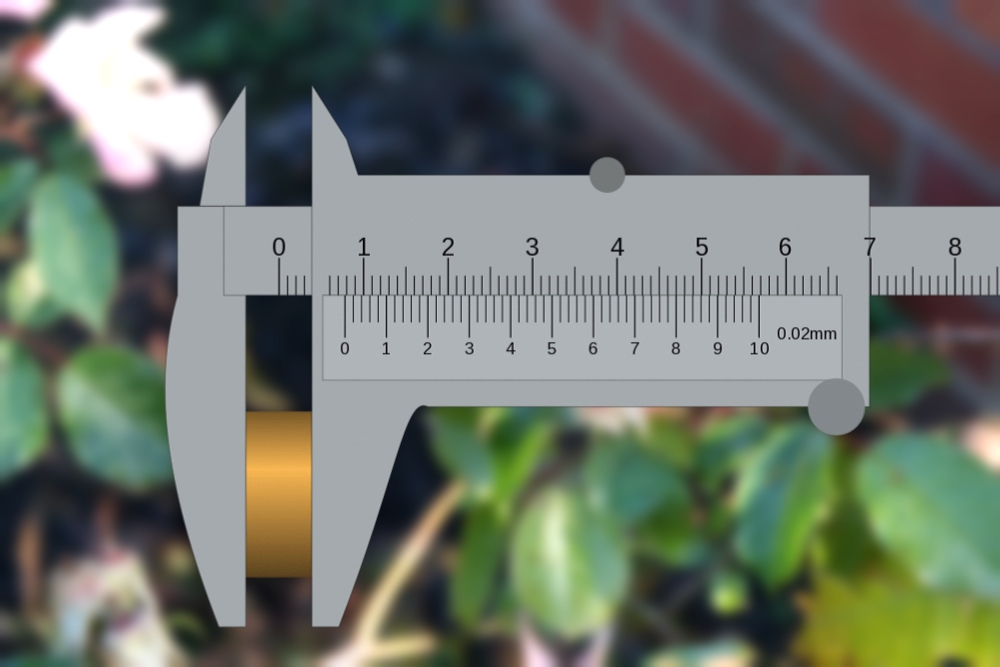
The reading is 7.8 mm
